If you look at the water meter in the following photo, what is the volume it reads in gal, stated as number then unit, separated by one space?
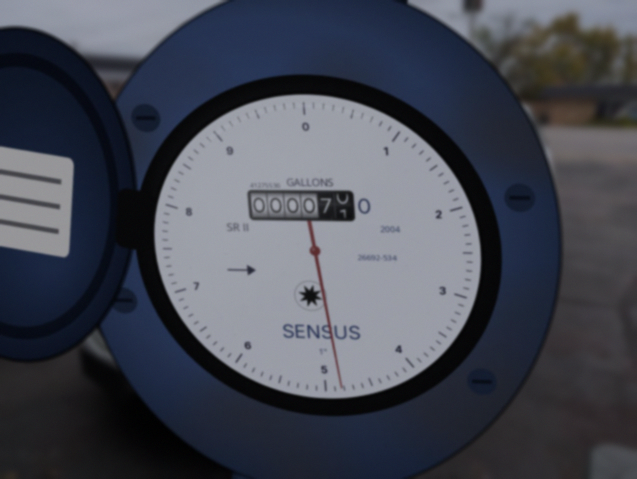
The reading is 704.8 gal
